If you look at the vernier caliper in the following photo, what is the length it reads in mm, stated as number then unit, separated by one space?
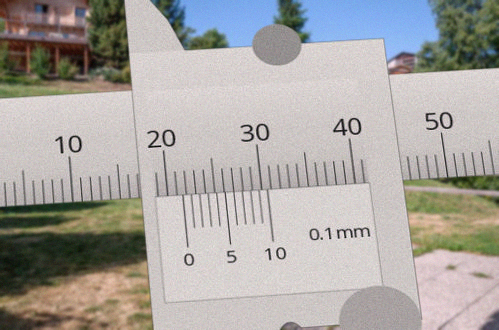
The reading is 21.6 mm
